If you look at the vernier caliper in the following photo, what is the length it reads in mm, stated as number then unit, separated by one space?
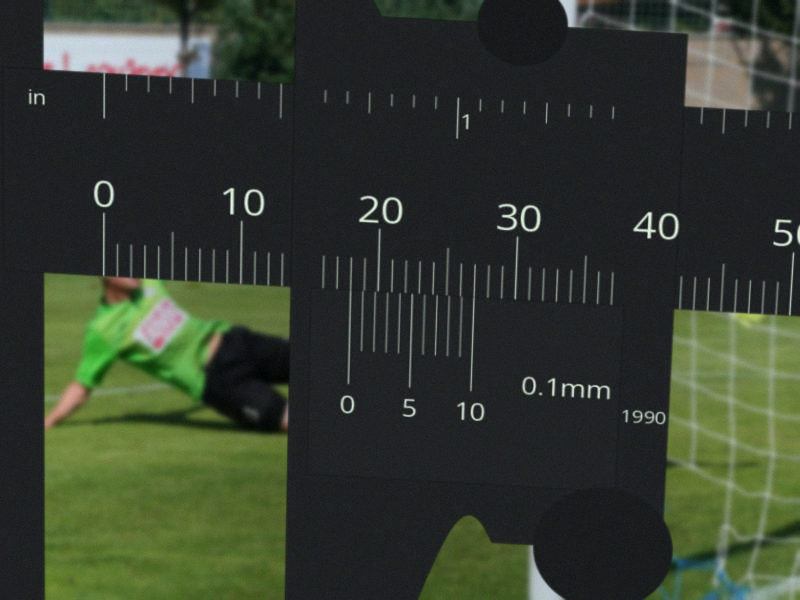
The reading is 18.0 mm
